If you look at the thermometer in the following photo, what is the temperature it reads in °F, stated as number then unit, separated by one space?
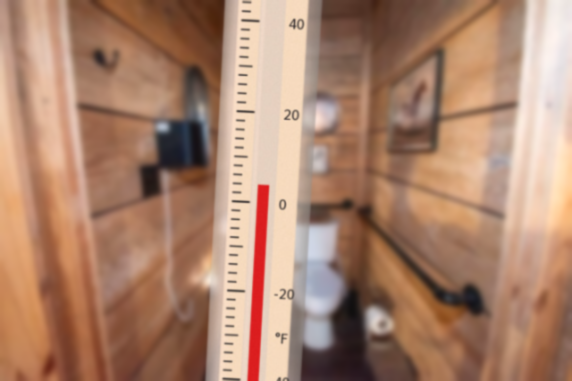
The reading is 4 °F
